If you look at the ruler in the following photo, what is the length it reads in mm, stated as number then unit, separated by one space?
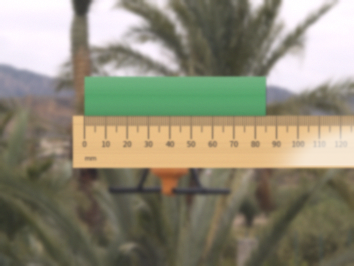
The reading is 85 mm
